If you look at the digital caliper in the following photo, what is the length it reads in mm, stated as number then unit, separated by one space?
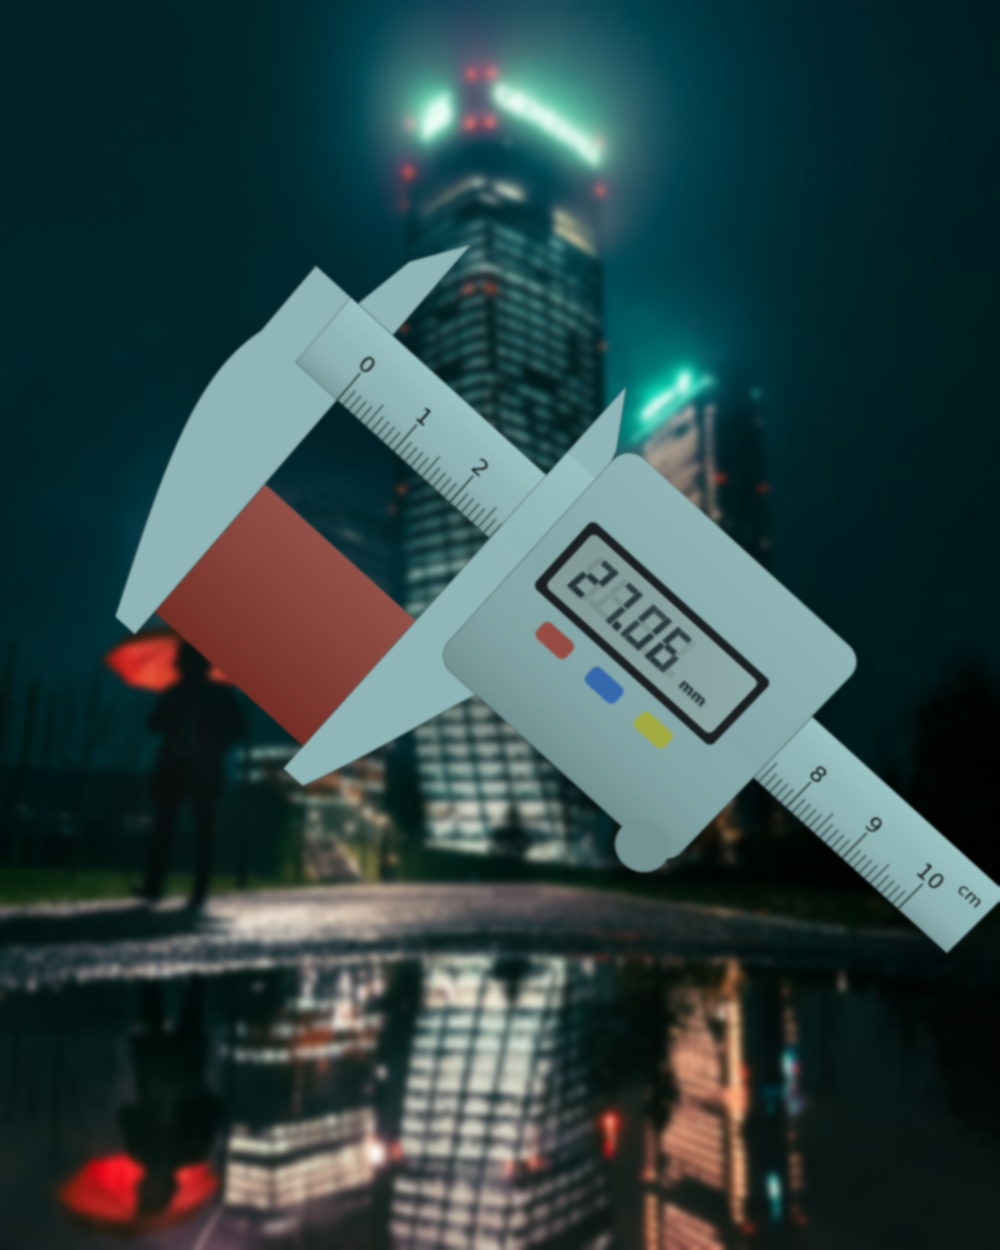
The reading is 27.06 mm
